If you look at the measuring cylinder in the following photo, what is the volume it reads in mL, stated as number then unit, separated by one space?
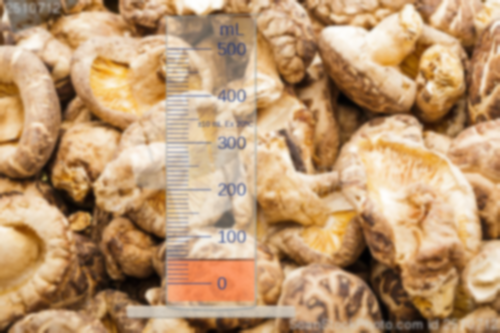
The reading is 50 mL
